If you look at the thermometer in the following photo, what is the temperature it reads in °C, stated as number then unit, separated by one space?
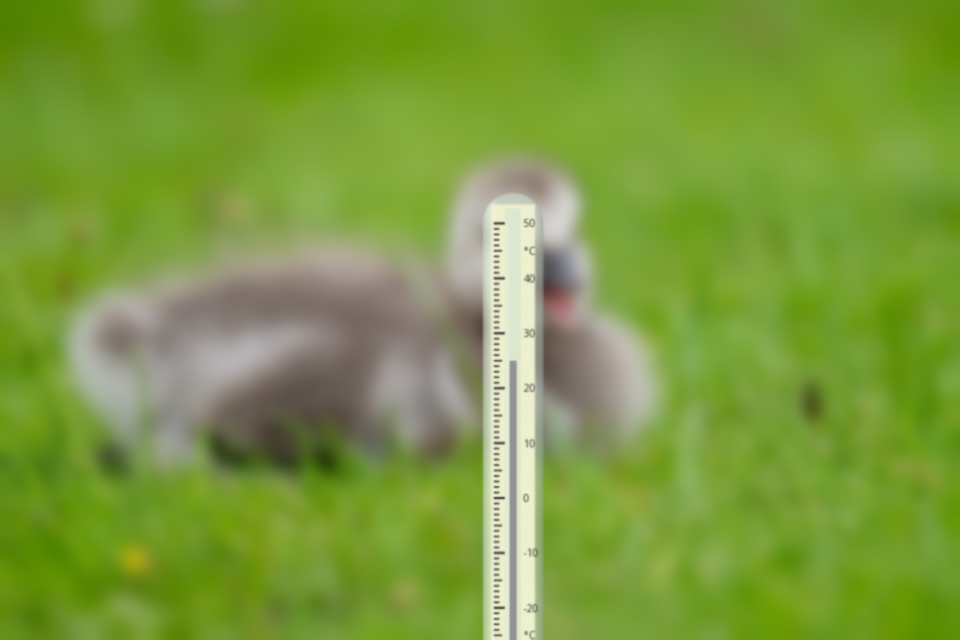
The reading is 25 °C
